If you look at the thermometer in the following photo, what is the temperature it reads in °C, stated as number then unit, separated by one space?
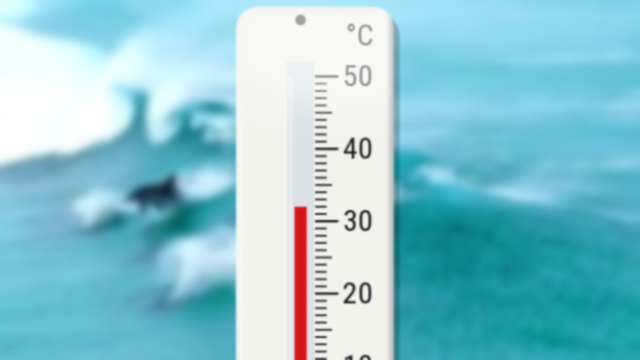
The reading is 32 °C
